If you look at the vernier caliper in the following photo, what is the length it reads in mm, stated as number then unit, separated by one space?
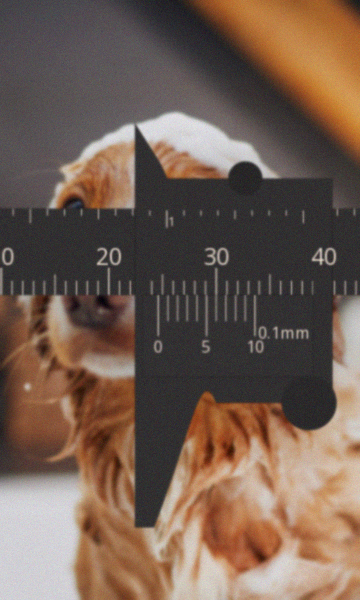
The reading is 24.6 mm
